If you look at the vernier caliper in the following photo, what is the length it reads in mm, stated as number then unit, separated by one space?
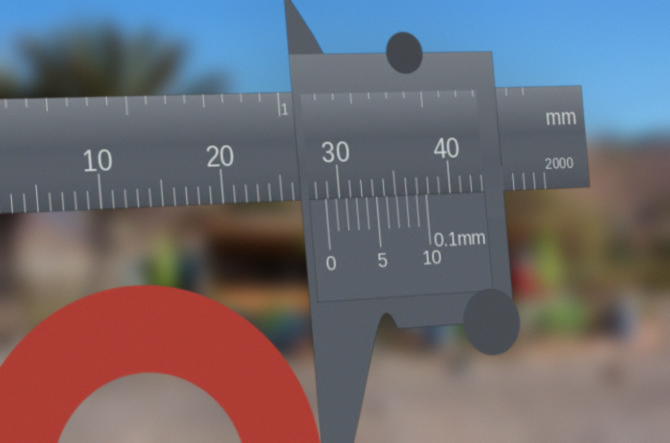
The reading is 28.8 mm
